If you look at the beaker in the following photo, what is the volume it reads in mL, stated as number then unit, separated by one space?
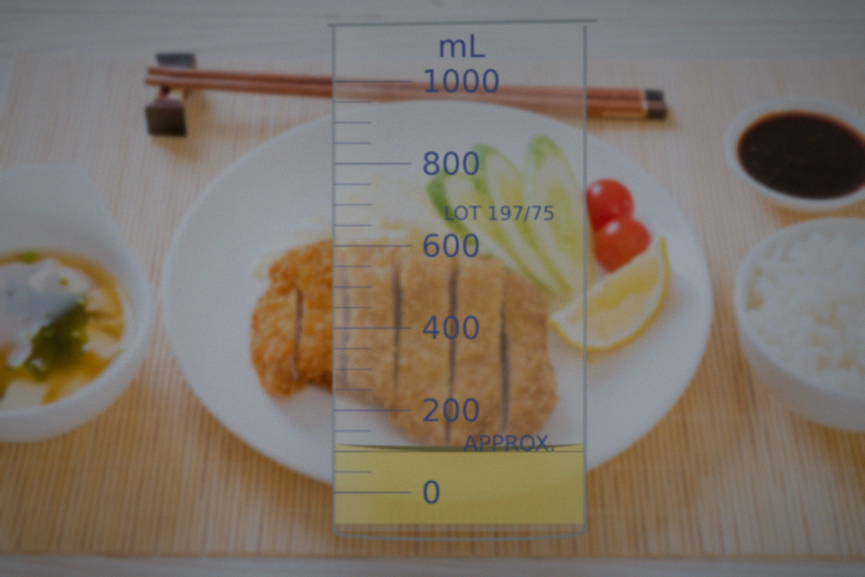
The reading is 100 mL
